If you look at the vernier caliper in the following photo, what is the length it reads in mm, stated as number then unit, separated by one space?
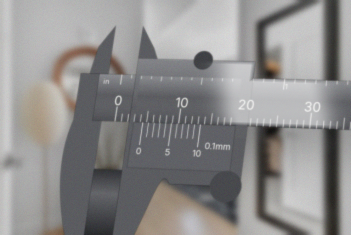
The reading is 4.4 mm
